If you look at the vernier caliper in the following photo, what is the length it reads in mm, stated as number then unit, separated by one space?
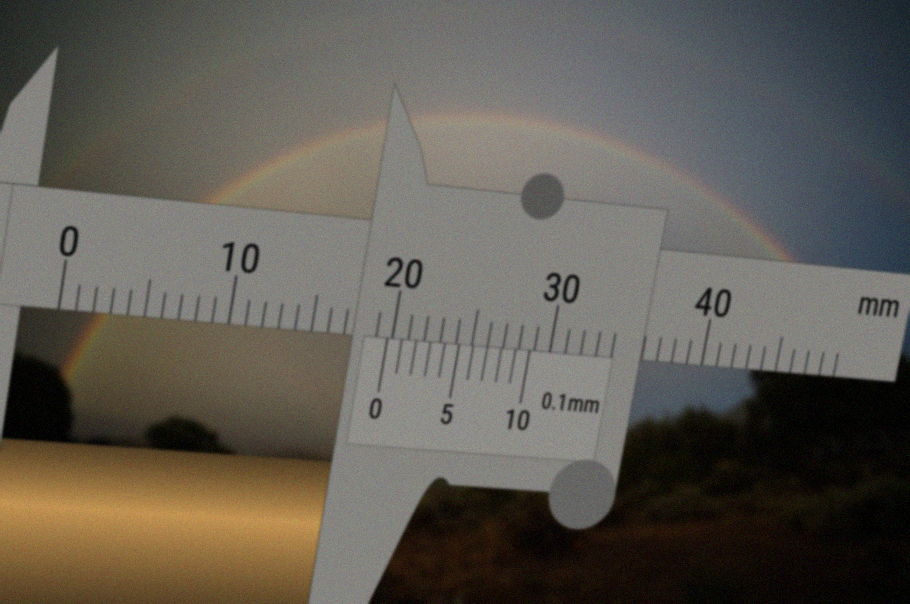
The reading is 19.7 mm
